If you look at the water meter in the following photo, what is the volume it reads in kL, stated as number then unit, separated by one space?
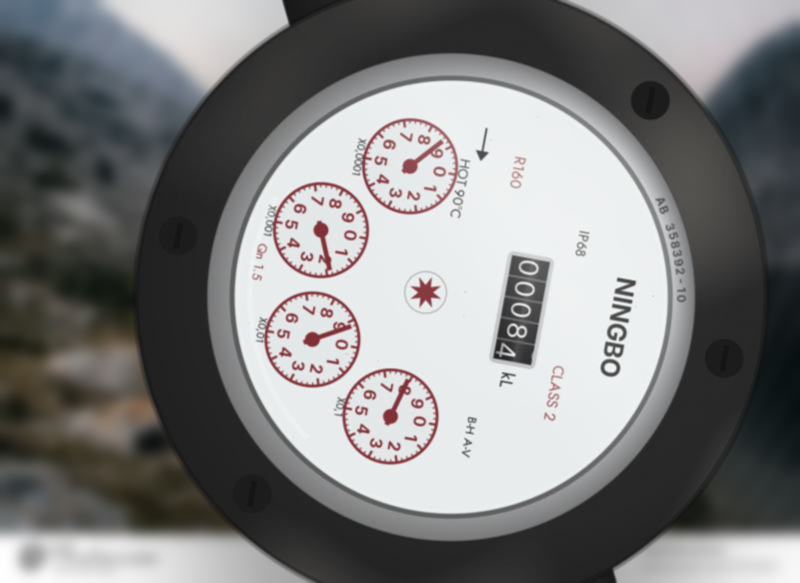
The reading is 83.7918 kL
